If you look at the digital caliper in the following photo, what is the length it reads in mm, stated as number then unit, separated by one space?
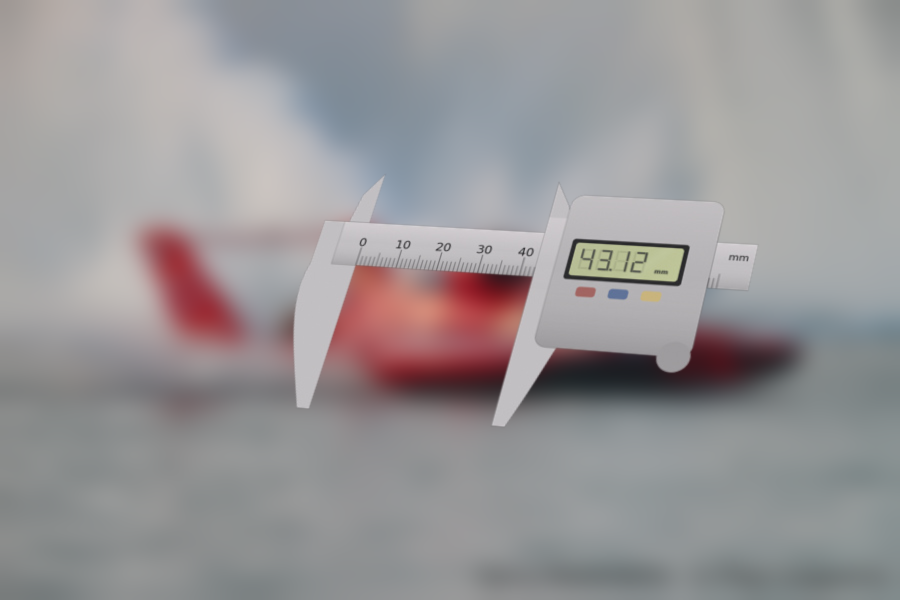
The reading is 43.12 mm
